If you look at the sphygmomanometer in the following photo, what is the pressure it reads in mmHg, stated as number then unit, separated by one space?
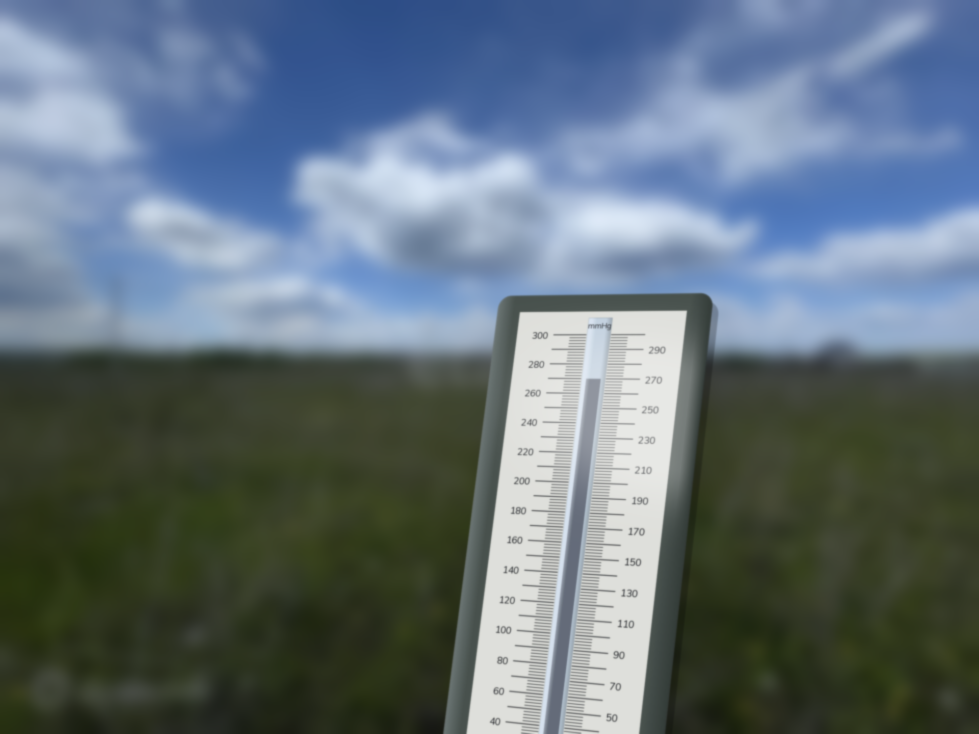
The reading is 270 mmHg
